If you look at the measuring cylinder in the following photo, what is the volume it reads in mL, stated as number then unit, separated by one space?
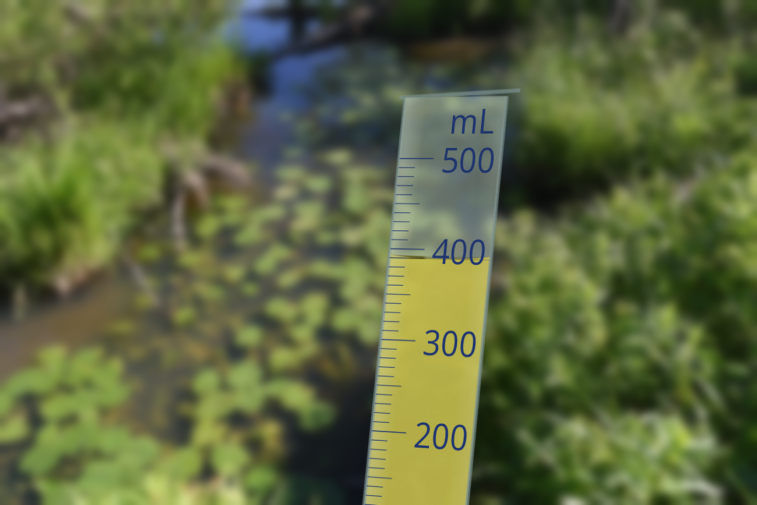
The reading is 390 mL
